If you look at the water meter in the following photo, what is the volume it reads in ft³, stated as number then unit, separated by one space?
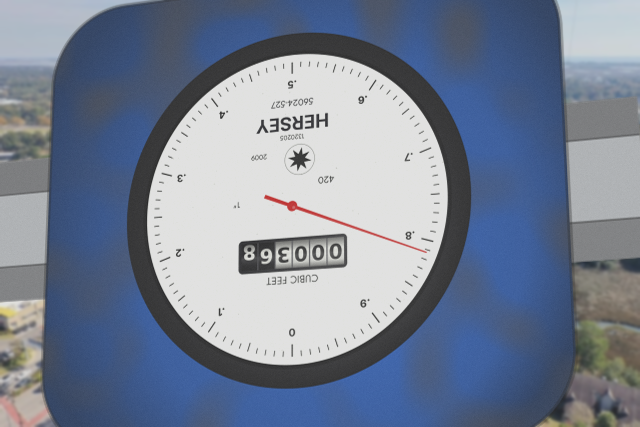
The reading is 367.81 ft³
